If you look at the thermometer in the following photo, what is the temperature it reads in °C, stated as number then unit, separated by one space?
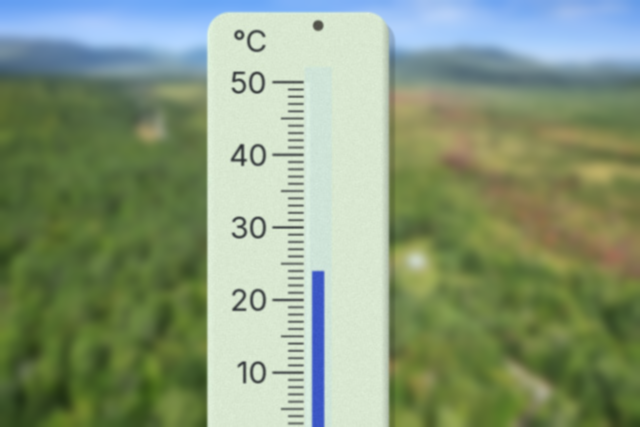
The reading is 24 °C
